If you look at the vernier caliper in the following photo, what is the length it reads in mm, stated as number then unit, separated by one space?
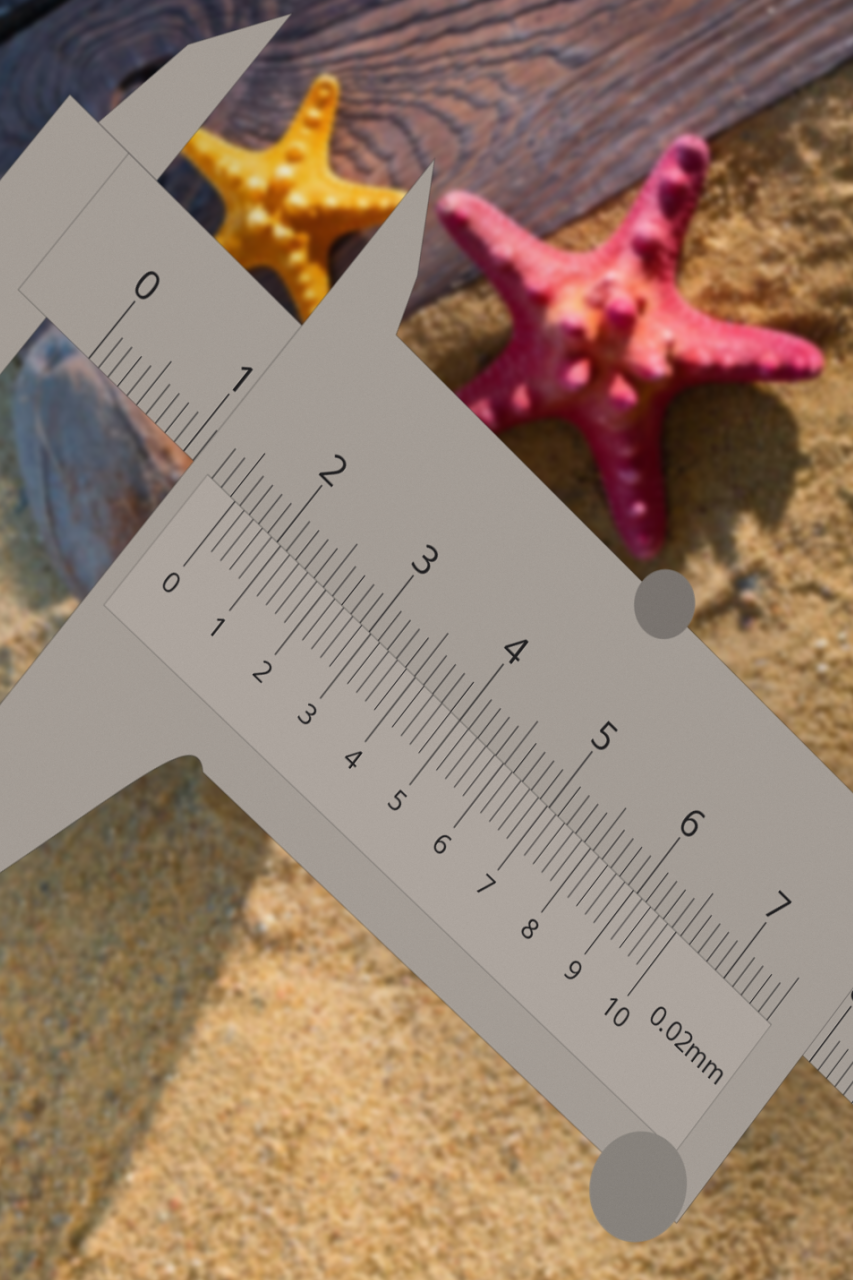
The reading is 15.5 mm
